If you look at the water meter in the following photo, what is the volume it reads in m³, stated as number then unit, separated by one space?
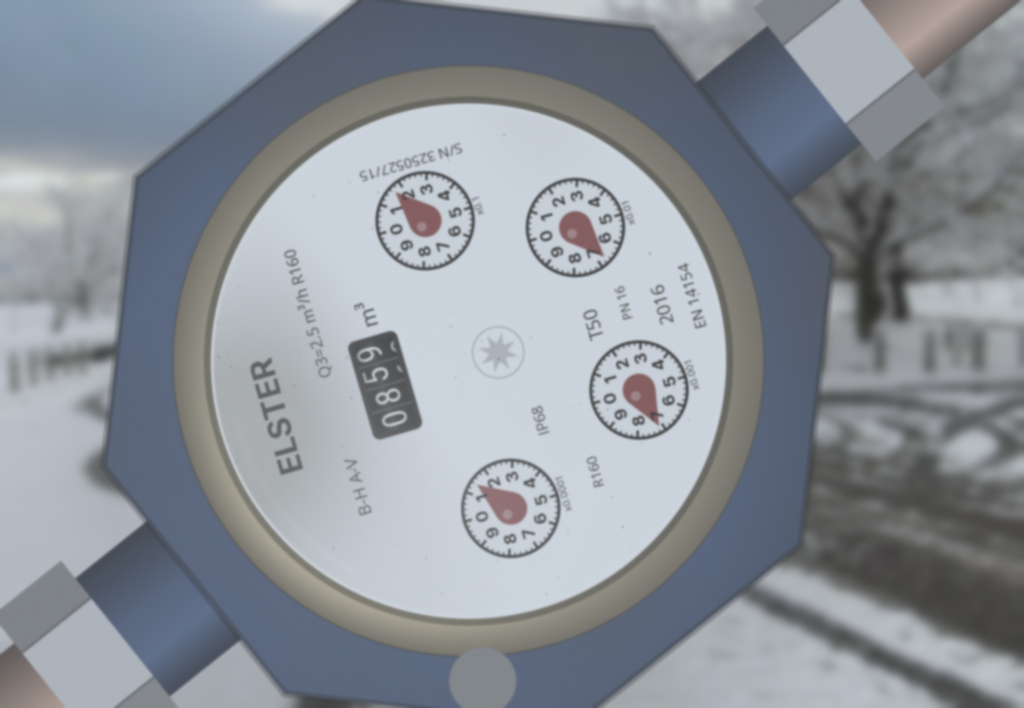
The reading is 859.1671 m³
